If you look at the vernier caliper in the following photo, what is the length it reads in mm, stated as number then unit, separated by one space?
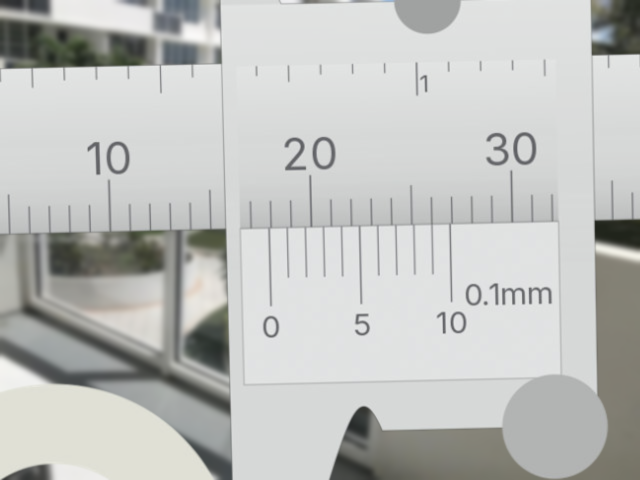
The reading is 17.9 mm
